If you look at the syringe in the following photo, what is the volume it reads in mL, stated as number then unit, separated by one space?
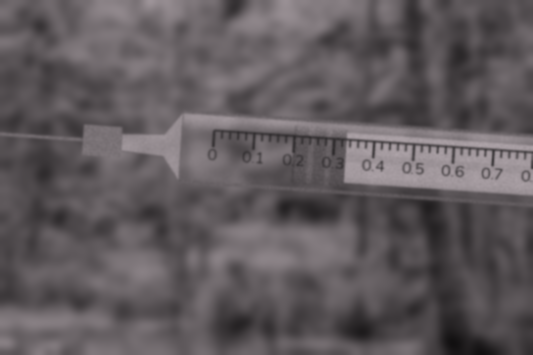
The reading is 0.2 mL
